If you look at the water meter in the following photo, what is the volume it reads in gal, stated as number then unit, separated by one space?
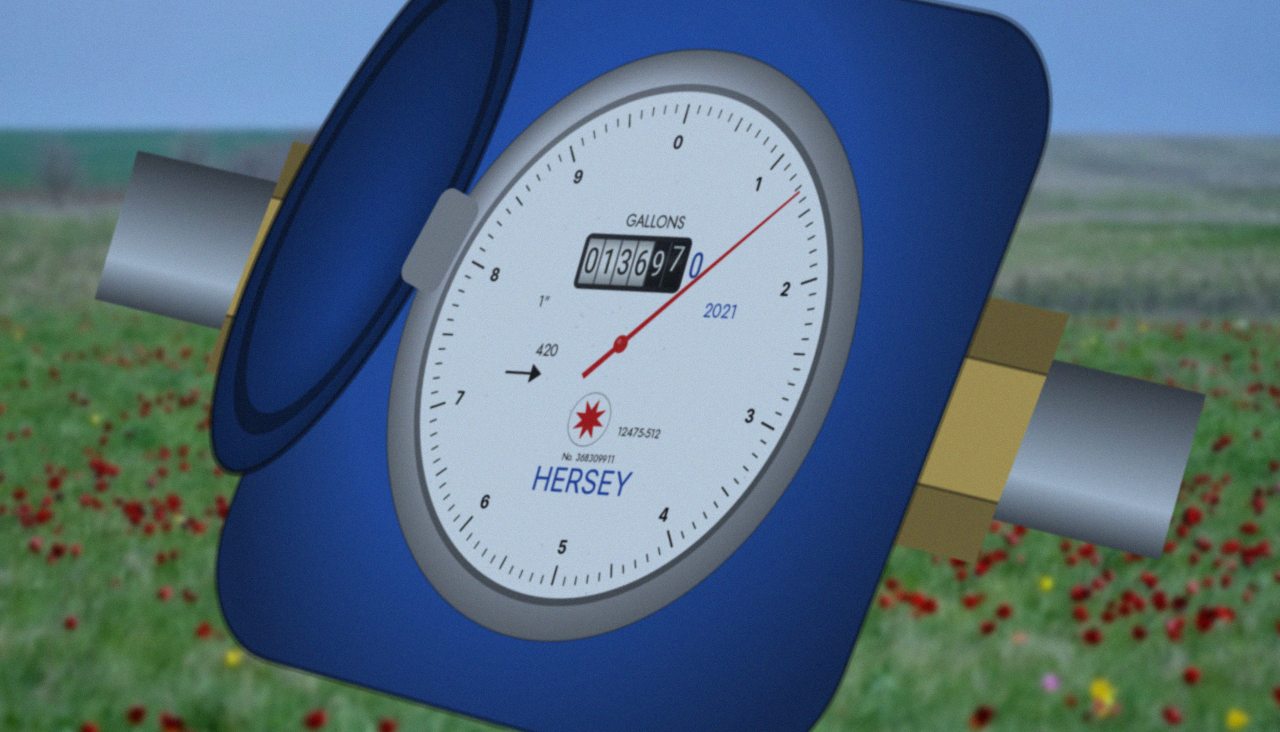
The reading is 136971.3 gal
